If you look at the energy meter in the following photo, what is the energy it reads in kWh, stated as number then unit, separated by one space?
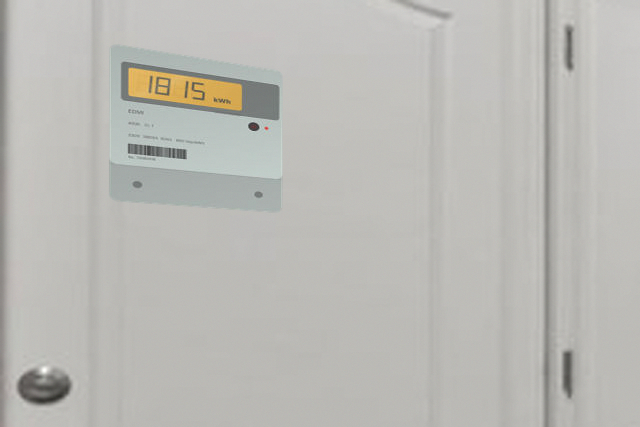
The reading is 1815 kWh
